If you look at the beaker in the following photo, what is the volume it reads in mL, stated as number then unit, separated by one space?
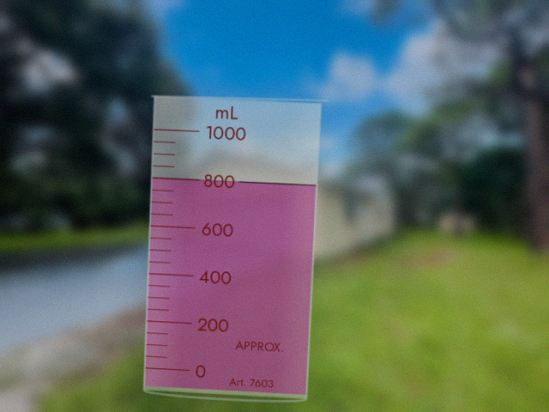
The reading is 800 mL
